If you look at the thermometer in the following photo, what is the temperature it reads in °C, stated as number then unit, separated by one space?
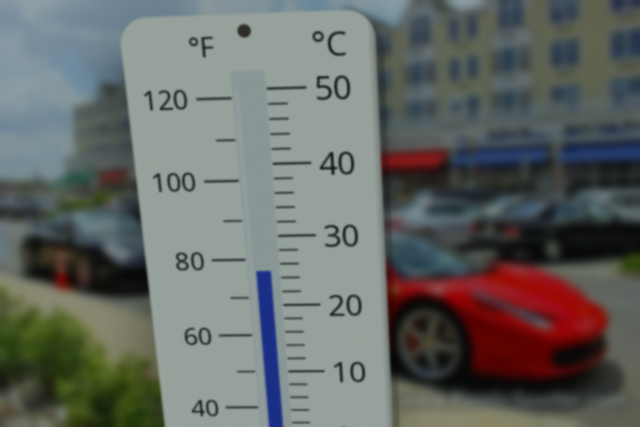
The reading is 25 °C
